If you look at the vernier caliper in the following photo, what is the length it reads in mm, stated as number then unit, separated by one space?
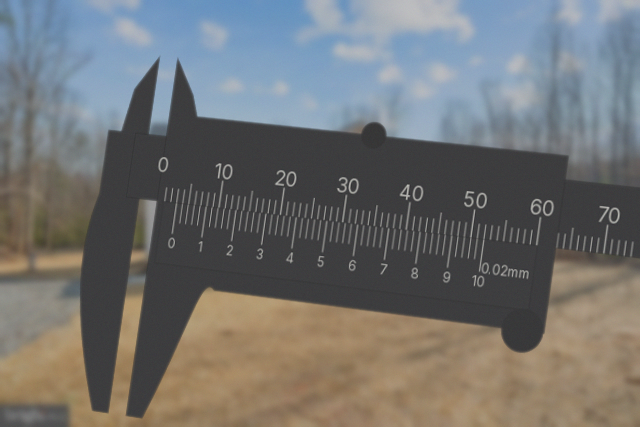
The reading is 3.0 mm
